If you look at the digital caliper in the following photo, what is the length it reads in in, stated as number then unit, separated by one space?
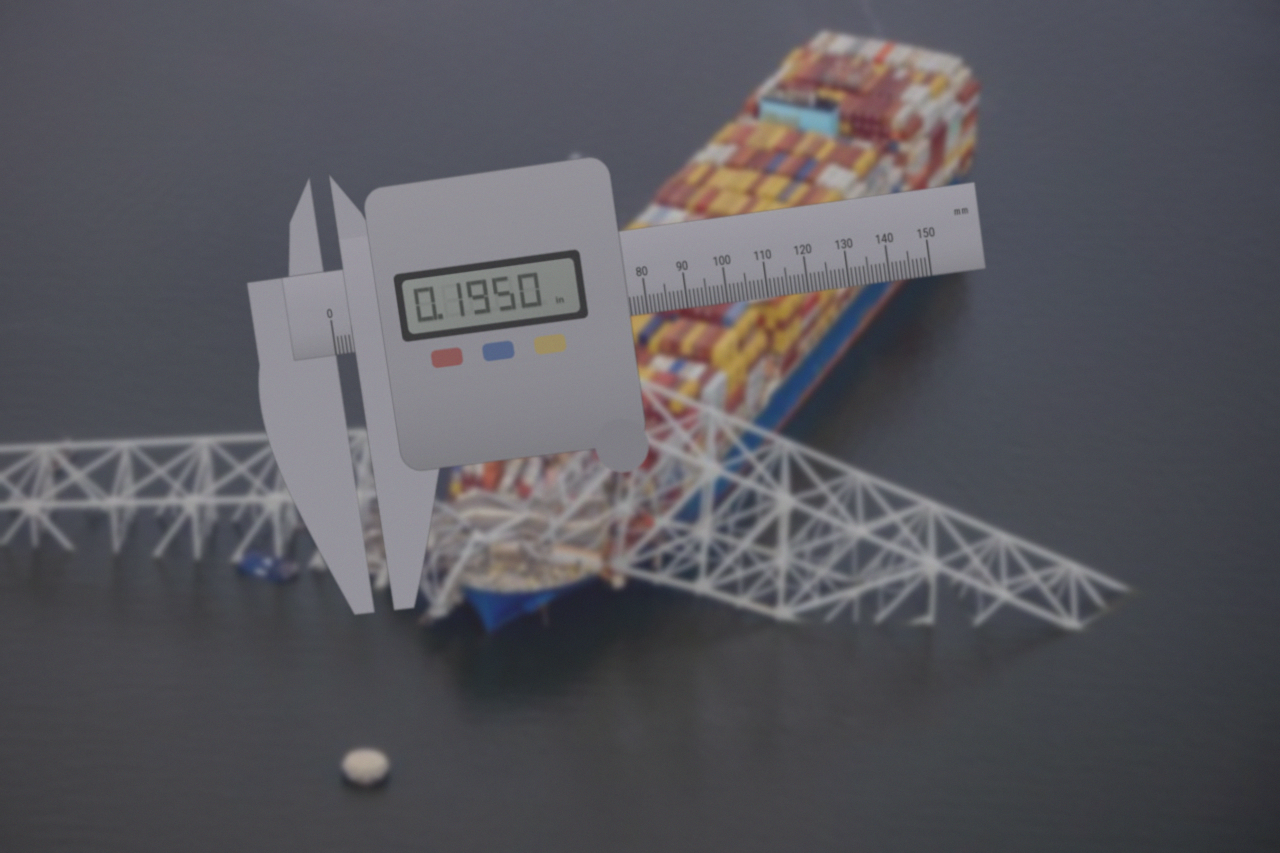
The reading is 0.1950 in
